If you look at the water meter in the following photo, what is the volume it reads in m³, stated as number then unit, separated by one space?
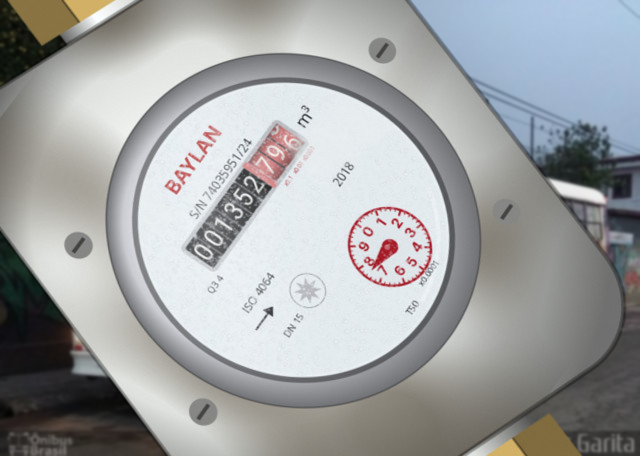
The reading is 1352.7957 m³
